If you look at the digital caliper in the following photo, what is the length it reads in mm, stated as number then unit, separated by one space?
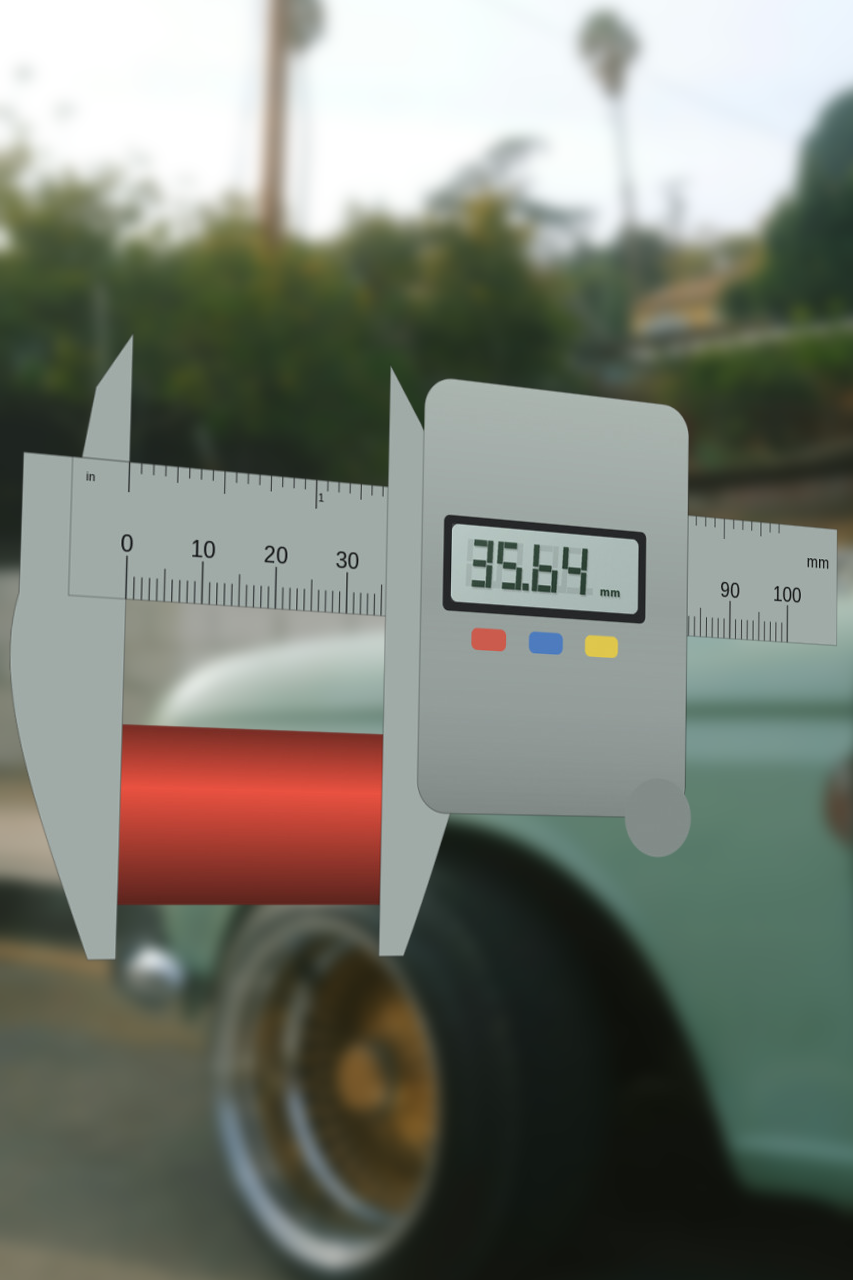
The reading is 35.64 mm
